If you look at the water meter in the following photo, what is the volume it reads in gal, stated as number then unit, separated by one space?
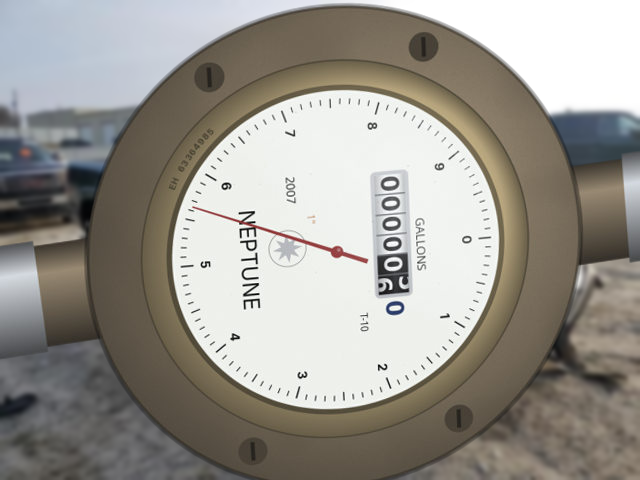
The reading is 55.6 gal
